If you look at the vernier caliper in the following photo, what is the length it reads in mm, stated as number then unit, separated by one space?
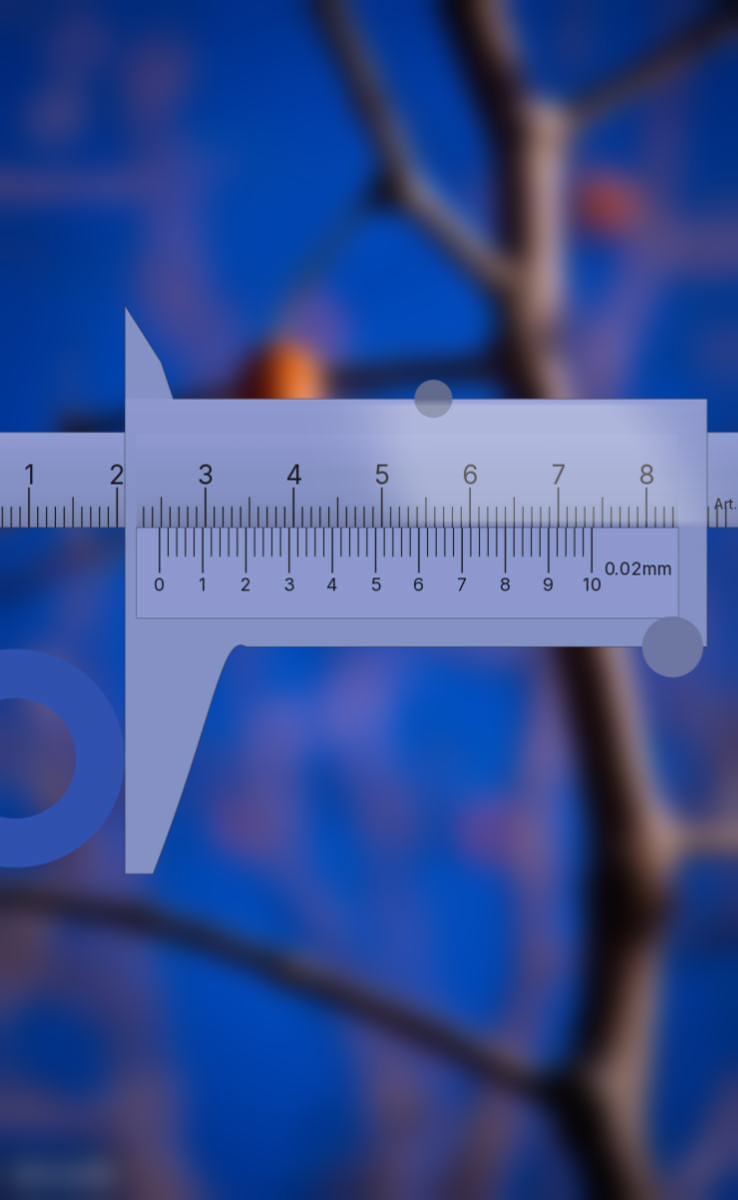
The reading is 24.8 mm
